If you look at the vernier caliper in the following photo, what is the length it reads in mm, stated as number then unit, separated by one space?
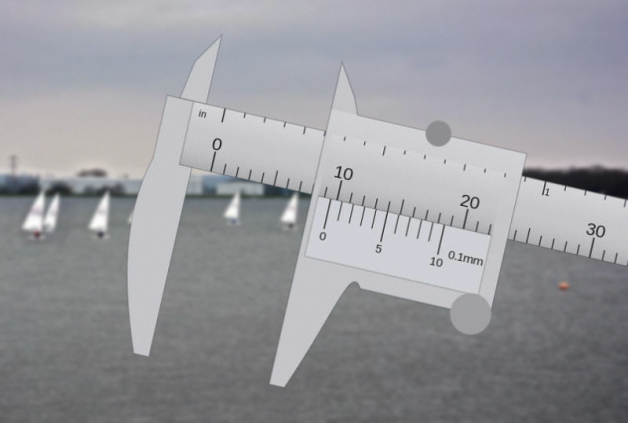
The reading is 9.5 mm
